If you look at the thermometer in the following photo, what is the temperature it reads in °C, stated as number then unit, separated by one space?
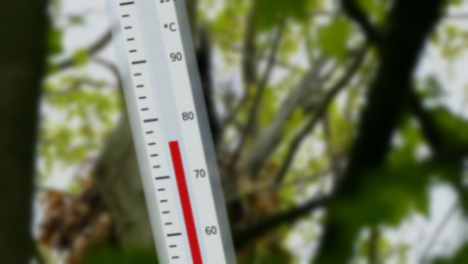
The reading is 76 °C
